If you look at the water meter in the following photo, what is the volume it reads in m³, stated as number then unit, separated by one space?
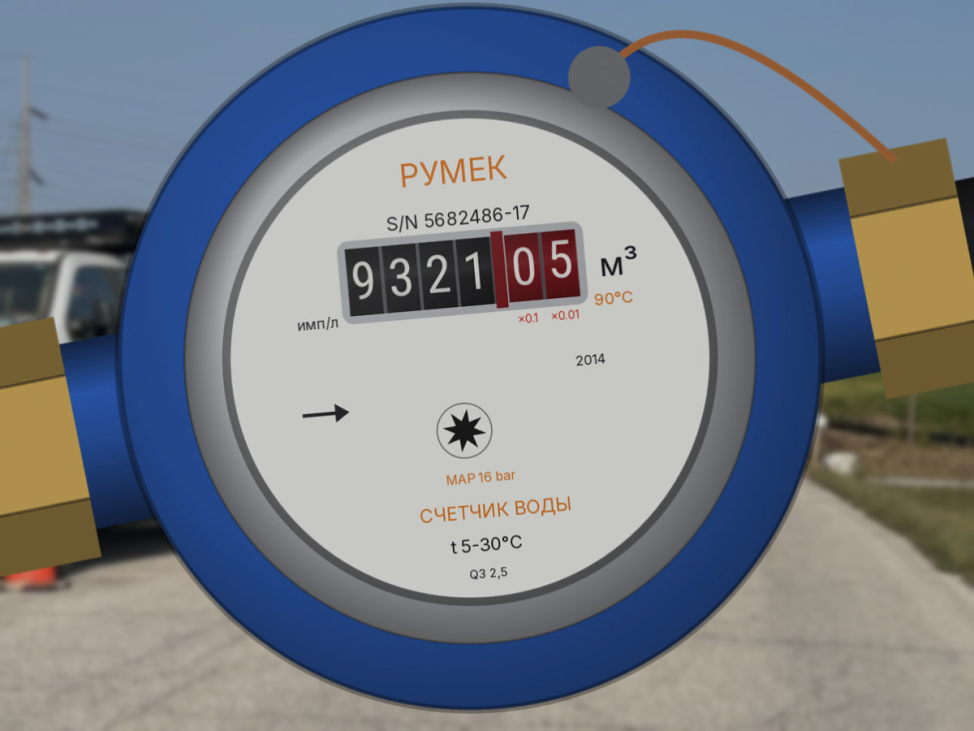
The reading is 9321.05 m³
